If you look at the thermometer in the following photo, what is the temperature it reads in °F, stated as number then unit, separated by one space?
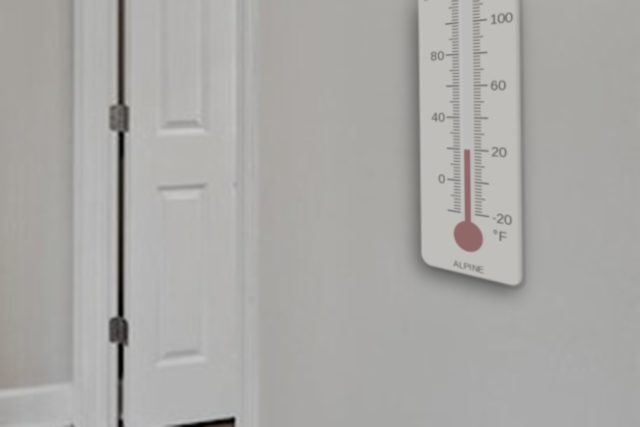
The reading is 20 °F
